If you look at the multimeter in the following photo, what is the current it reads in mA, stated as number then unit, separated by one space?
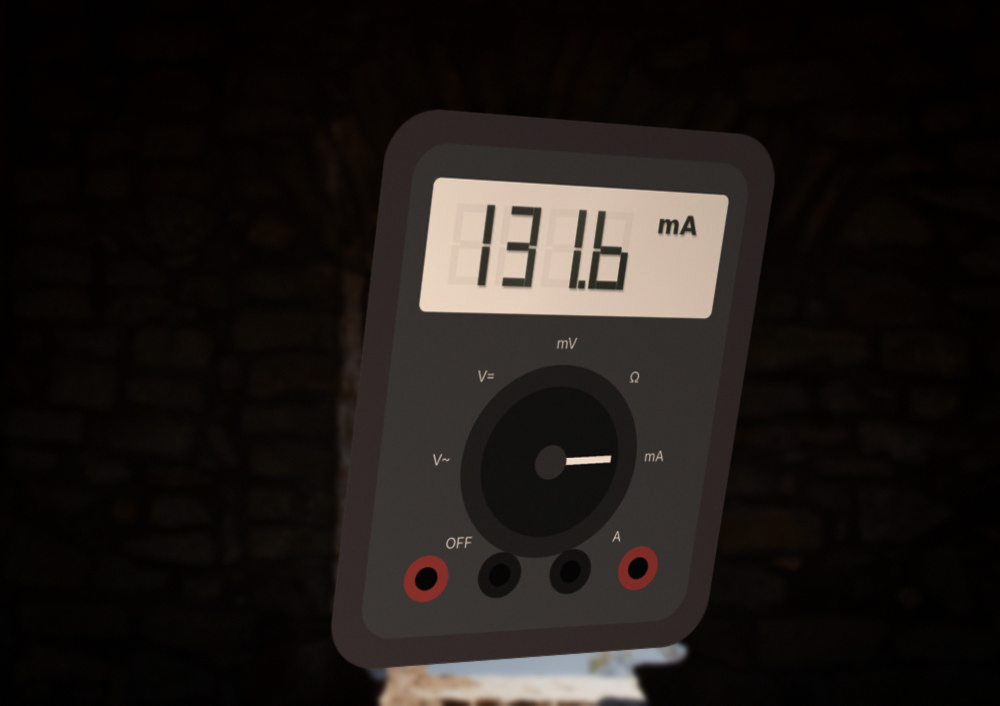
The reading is 131.6 mA
